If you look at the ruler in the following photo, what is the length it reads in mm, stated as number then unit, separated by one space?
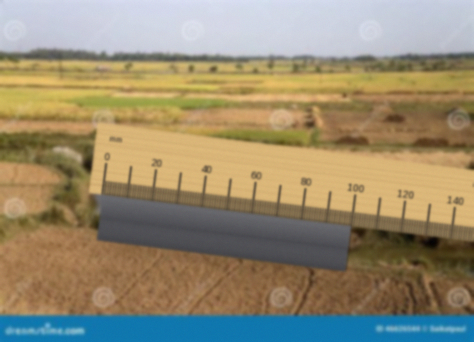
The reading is 100 mm
